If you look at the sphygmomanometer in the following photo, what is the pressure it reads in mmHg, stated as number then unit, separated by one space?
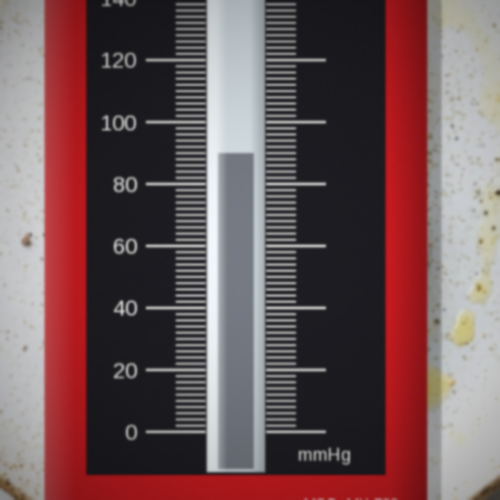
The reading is 90 mmHg
